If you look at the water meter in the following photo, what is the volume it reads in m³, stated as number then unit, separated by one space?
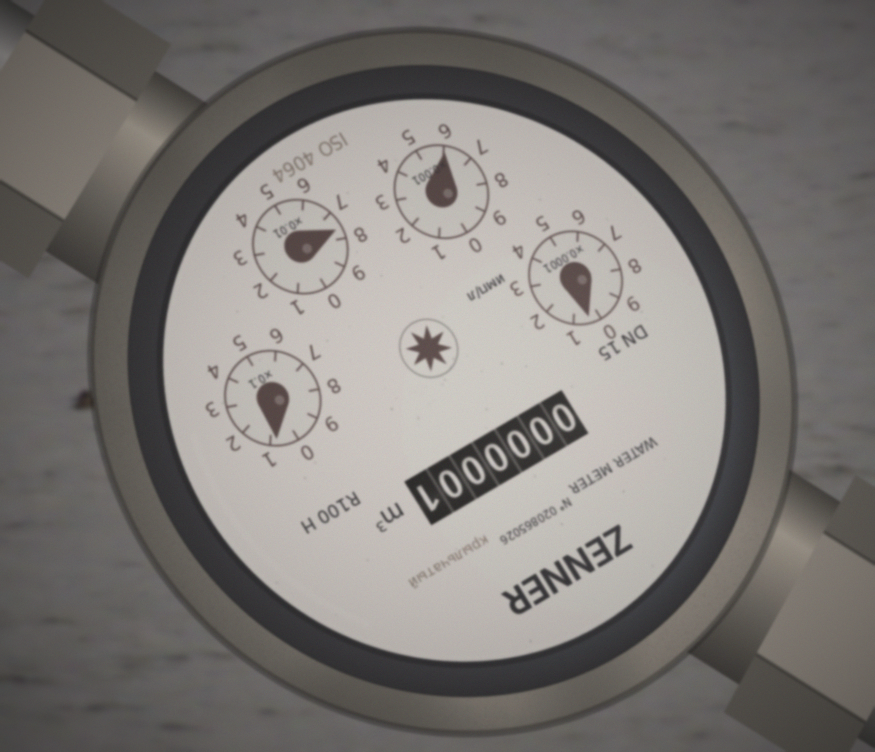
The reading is 1.0760 m³
